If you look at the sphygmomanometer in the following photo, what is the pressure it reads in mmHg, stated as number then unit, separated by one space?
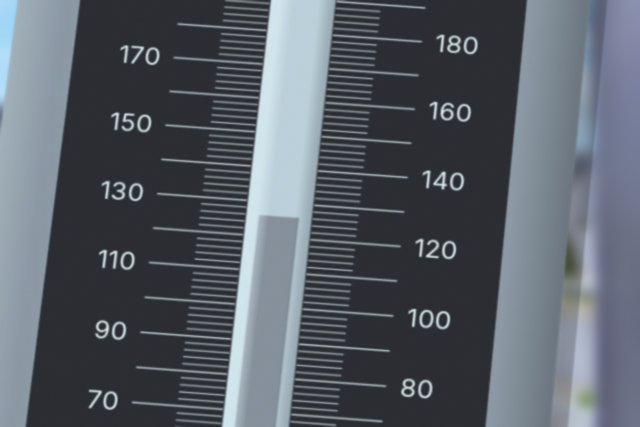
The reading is 126 mmHg
